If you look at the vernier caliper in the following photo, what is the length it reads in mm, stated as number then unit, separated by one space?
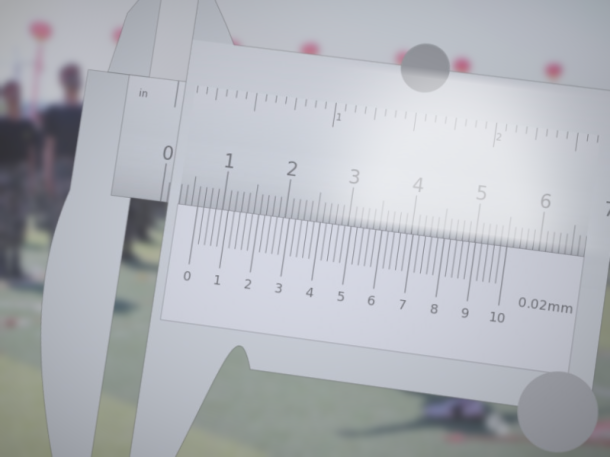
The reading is 6.0 mm
